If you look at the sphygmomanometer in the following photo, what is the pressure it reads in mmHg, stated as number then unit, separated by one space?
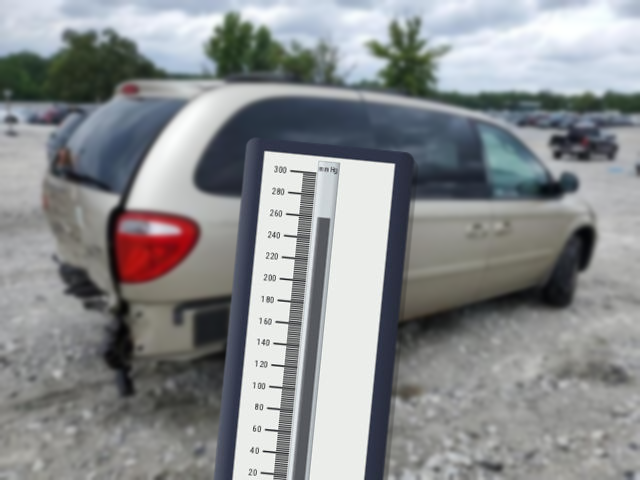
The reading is 260 mmHg
